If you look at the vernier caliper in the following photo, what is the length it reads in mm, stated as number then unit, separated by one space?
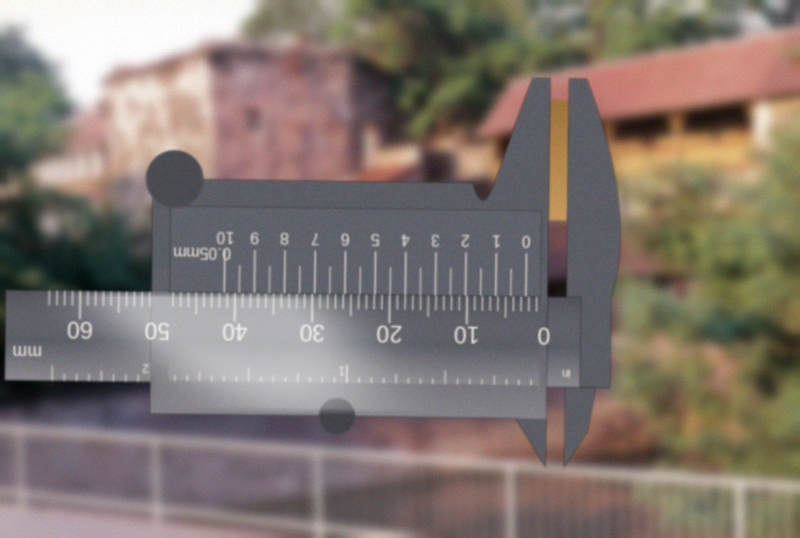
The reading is 2.4 mm
